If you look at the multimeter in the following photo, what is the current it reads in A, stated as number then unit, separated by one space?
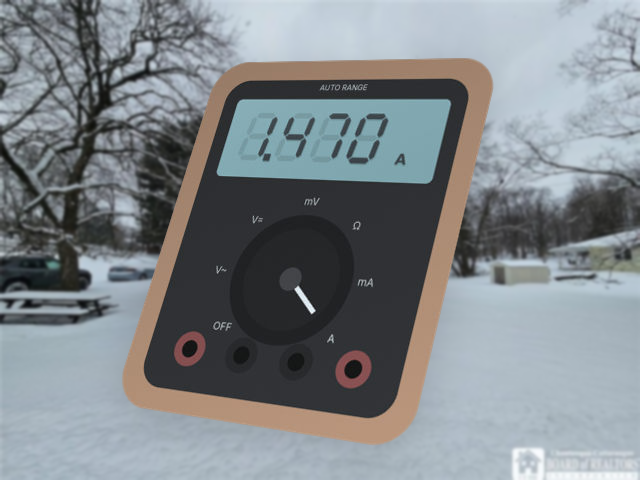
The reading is 1.470 A
